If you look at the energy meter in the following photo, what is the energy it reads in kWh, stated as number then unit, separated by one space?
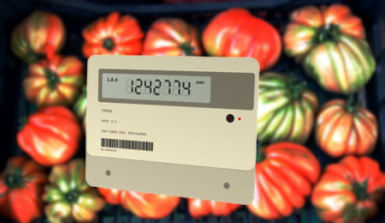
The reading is 1242774 kWh
